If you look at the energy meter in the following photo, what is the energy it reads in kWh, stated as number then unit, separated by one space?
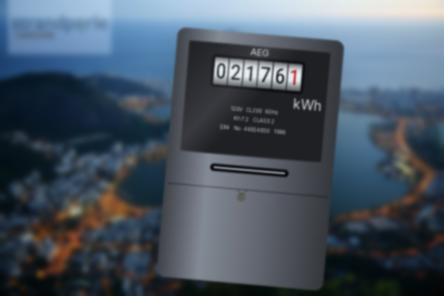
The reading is 2176.1 kWh
